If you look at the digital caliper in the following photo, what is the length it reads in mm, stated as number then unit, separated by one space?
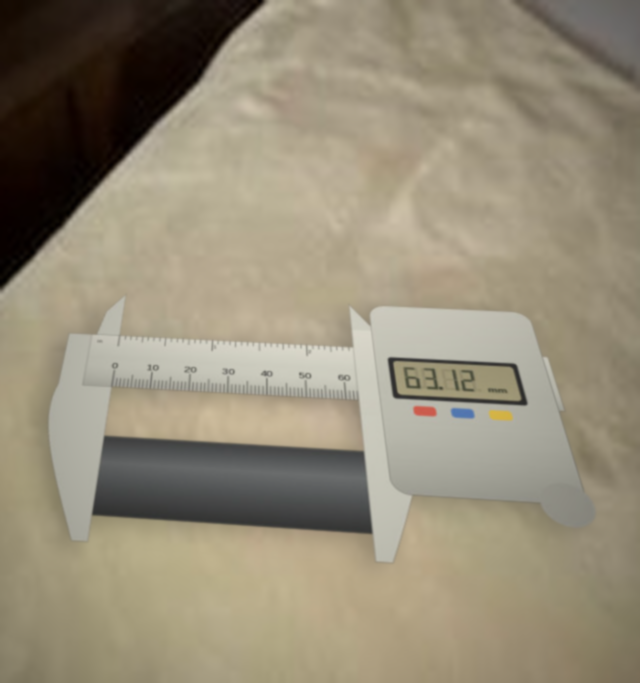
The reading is 63.12 mm
